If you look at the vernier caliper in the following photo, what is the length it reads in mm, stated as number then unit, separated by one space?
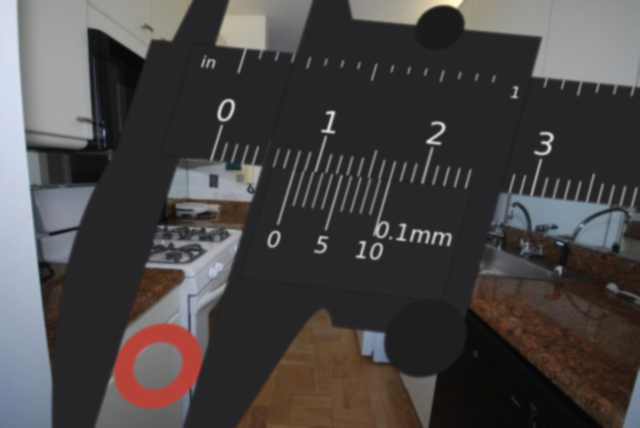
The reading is 8.0 mm
